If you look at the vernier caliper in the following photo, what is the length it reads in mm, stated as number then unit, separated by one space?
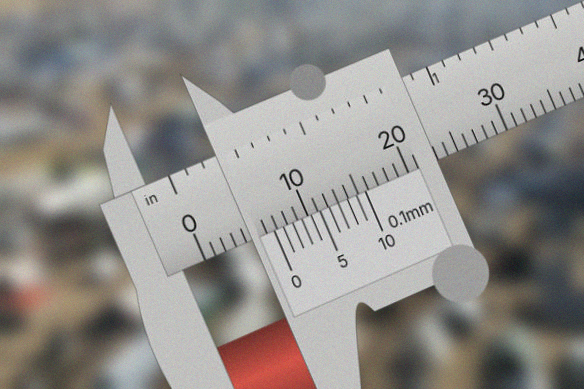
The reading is 6.7 mm
